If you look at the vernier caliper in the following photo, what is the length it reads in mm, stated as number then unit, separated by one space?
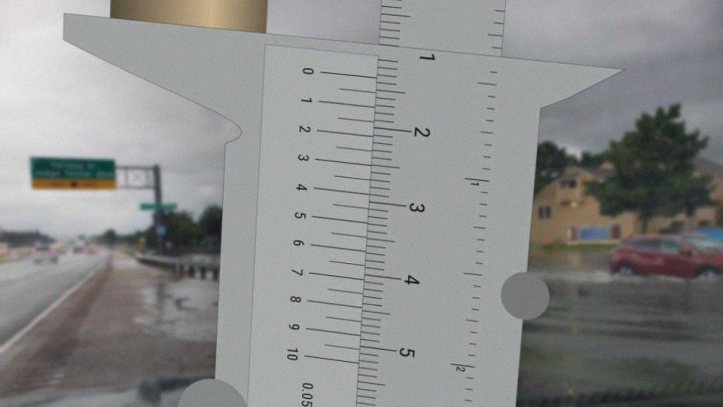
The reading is 13.4 mm
